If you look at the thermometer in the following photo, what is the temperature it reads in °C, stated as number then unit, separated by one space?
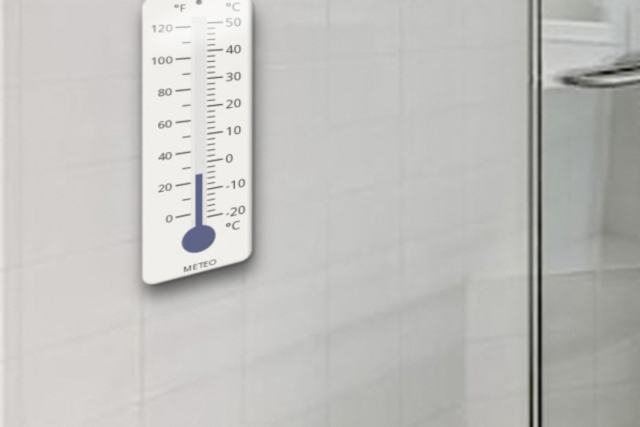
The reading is -4 °C
